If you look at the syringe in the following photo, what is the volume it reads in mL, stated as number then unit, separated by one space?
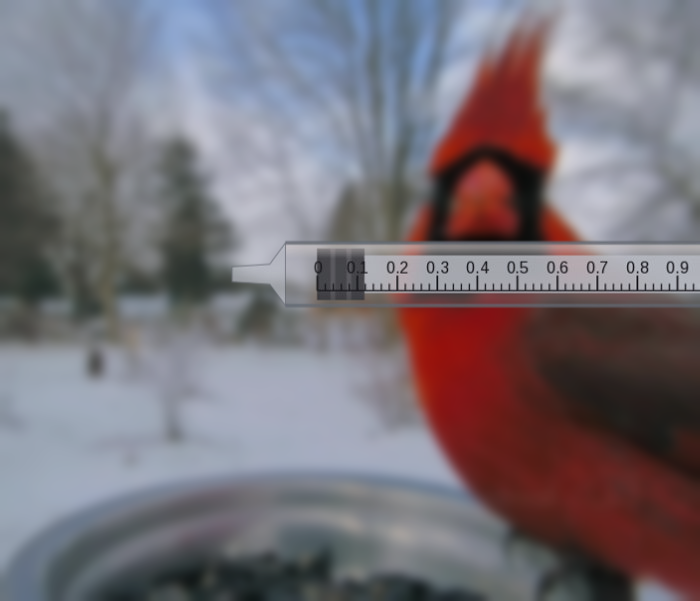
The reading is 0 mL
